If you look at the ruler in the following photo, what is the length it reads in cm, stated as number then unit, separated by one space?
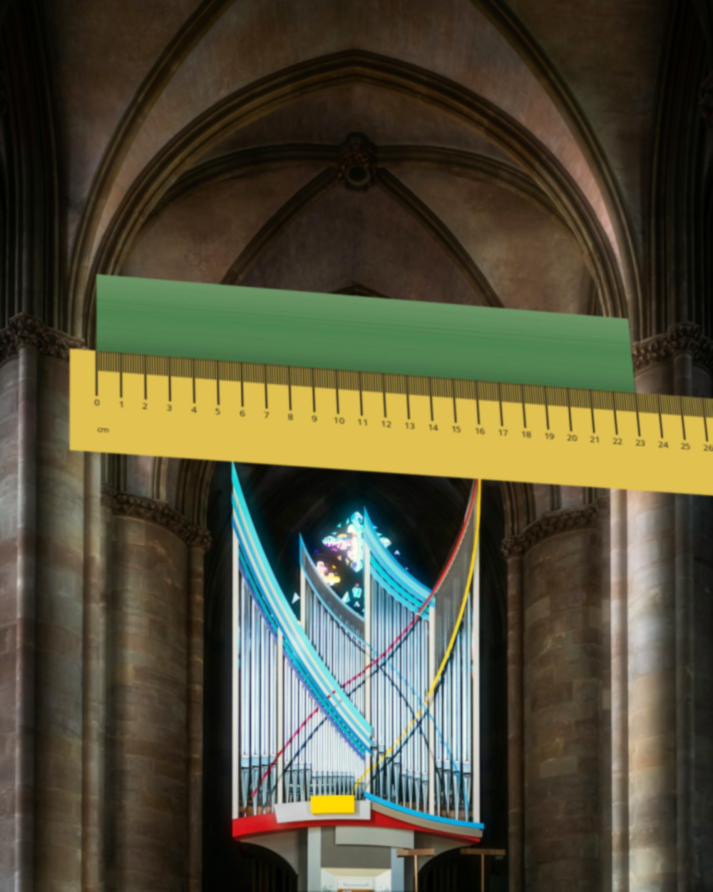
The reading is 23 cm
